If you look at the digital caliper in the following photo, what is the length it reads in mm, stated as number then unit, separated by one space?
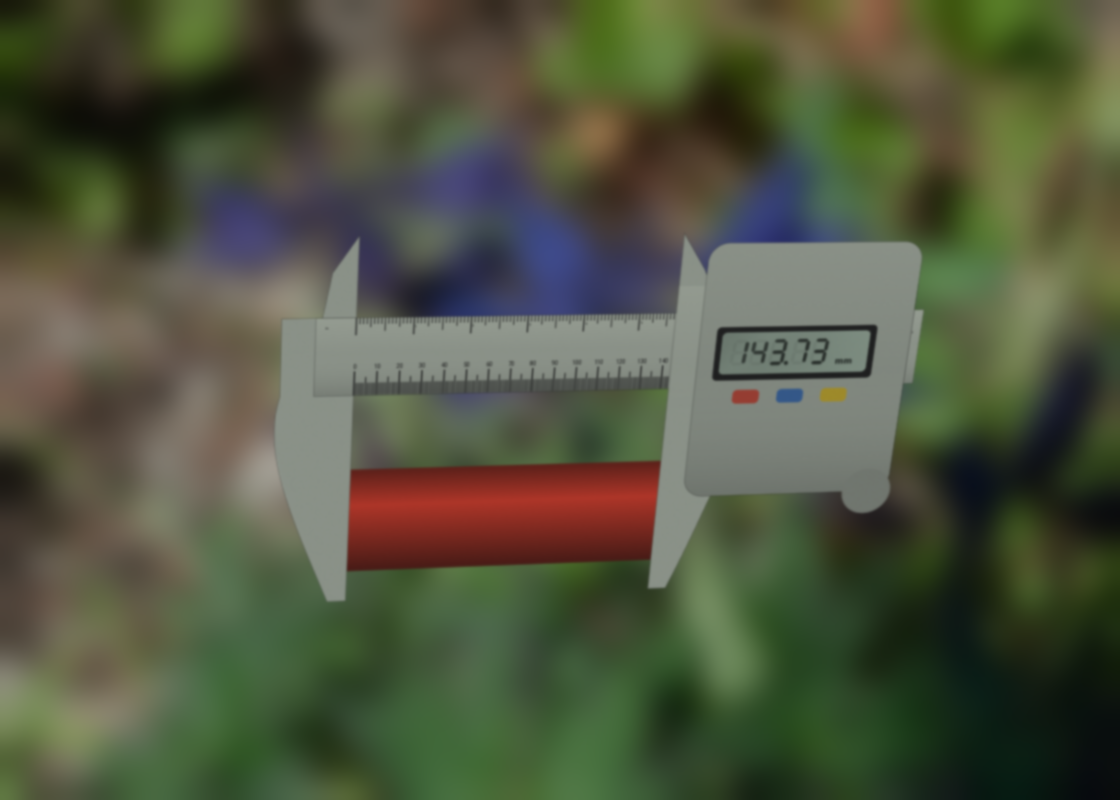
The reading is 143.73 mm
